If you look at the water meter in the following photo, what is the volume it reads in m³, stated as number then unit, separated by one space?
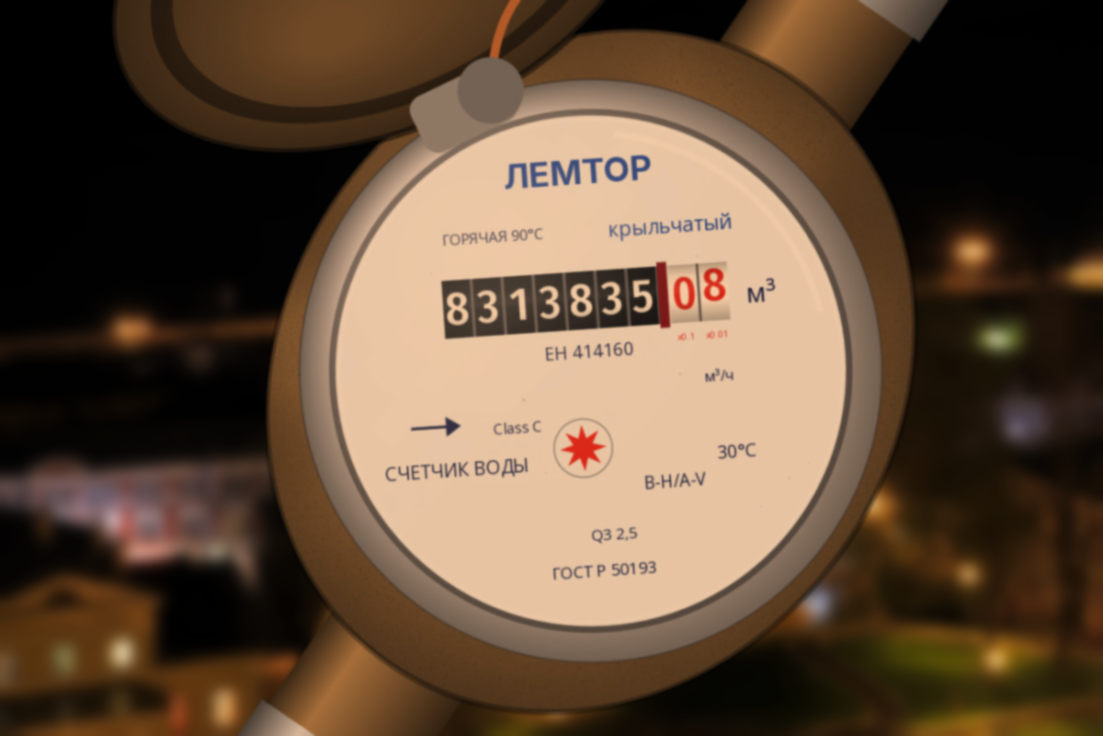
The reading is 8313835.08 m³
